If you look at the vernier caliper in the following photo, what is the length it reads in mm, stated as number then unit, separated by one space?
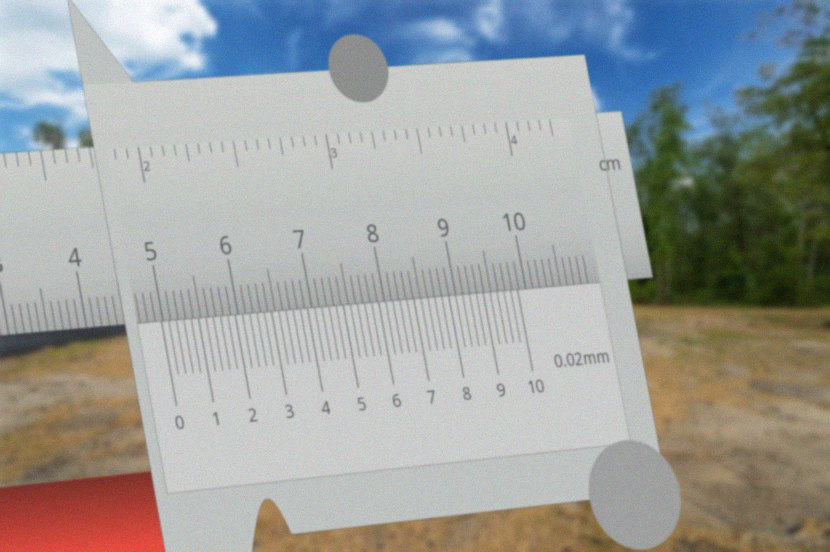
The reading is 49.8 mm
